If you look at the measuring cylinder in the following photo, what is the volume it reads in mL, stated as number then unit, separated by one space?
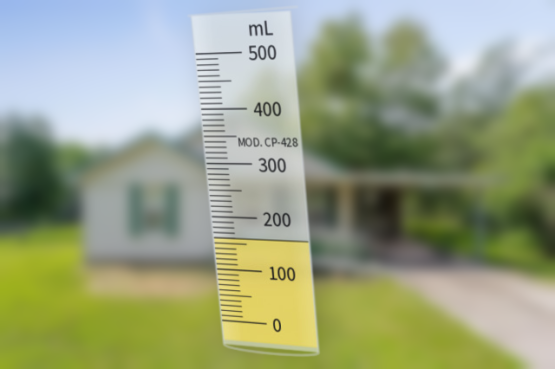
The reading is 160 mL
